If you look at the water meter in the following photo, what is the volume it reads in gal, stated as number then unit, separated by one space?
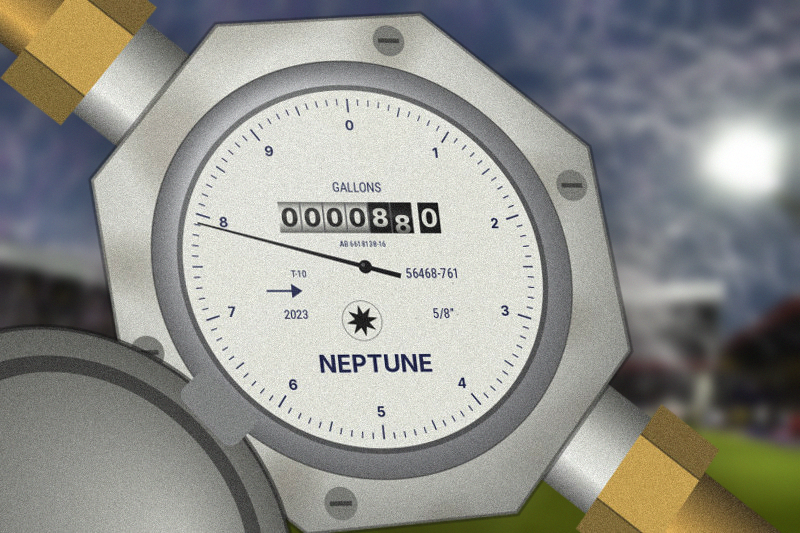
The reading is 877.9 gal
